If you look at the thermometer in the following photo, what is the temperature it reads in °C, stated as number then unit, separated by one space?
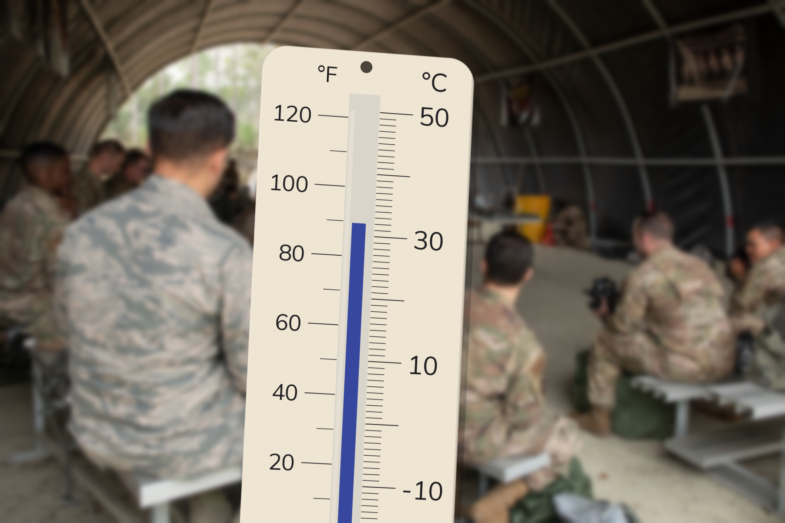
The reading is 32 °C
